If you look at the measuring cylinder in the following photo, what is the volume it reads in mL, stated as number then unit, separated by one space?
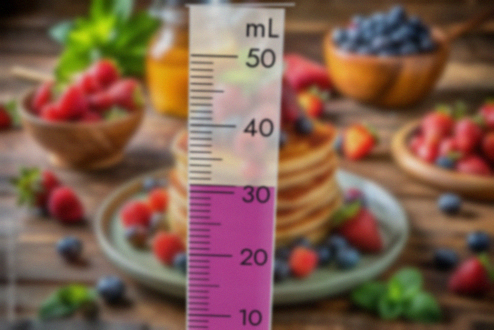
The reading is 31 mL
